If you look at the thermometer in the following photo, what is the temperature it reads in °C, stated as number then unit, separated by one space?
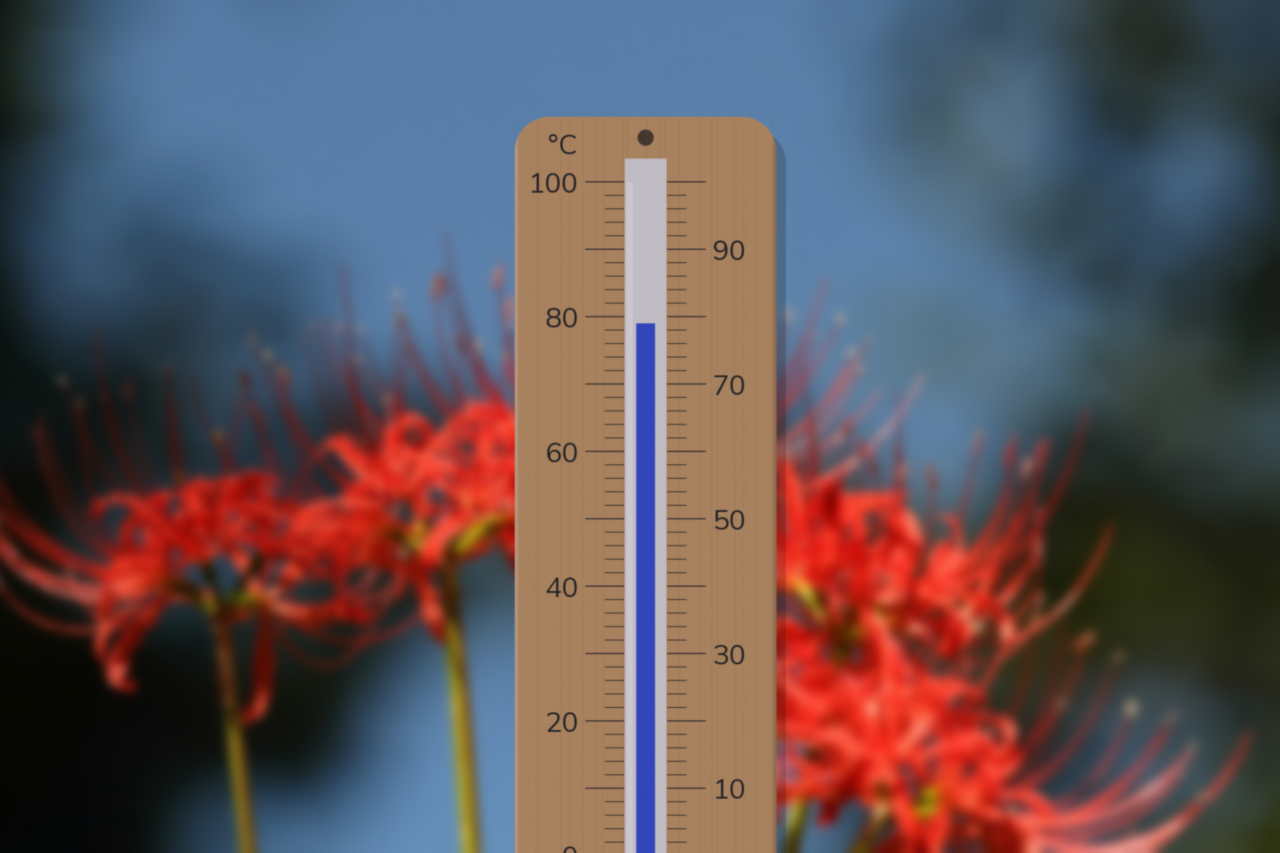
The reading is 79 °C
